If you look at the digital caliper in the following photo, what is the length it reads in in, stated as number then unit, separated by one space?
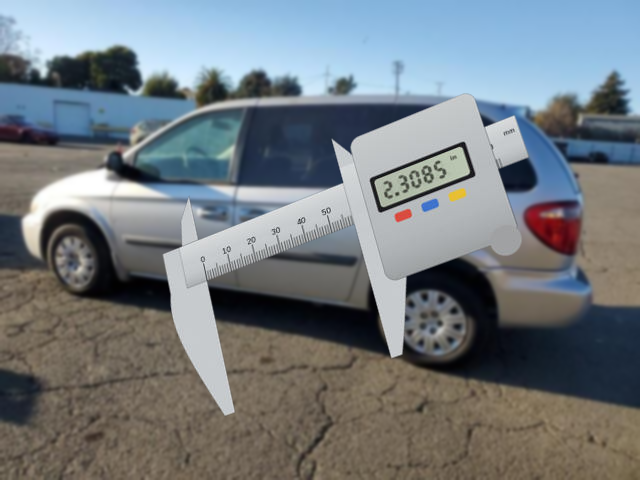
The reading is 2.3085 in
